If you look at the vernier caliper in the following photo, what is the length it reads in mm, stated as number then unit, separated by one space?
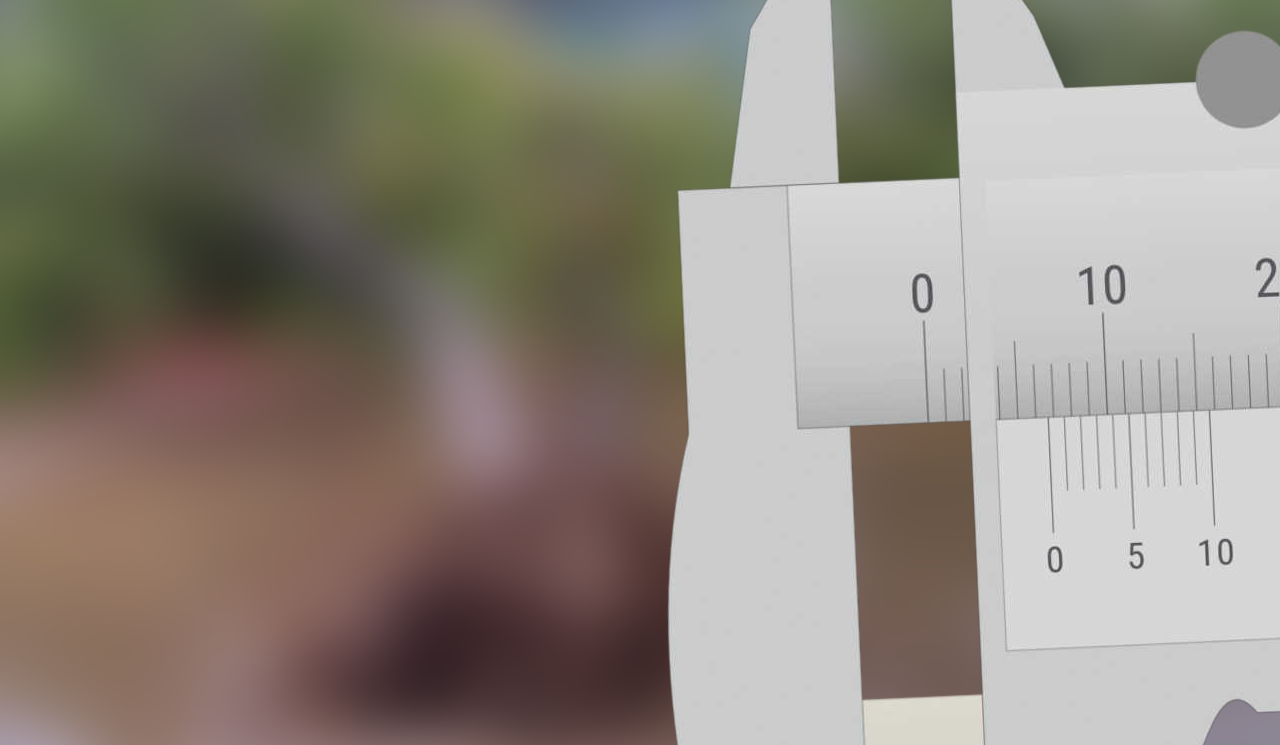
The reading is 6.7 mm
